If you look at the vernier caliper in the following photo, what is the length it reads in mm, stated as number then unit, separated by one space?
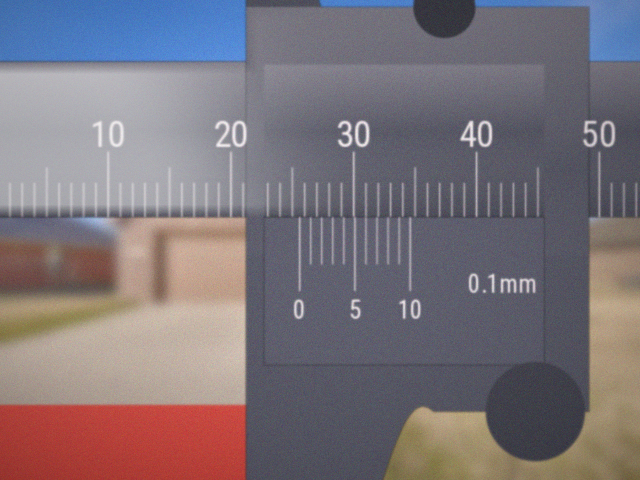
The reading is 25.6 mm
